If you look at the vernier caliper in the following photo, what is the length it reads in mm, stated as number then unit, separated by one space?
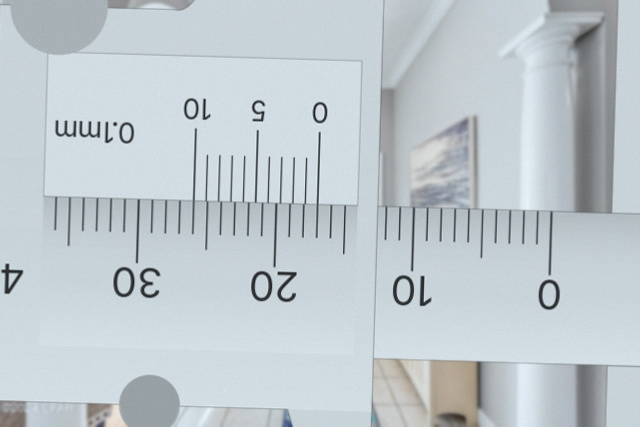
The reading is 17.0 mm
